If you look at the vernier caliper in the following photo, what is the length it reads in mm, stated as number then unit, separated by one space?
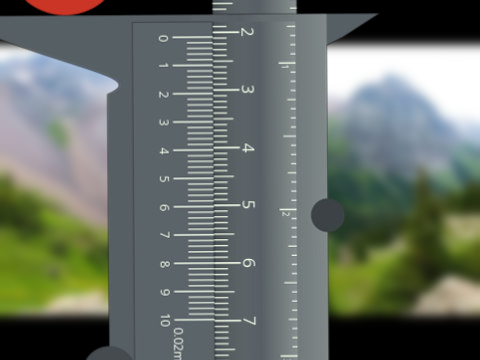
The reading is 20.8 mm
